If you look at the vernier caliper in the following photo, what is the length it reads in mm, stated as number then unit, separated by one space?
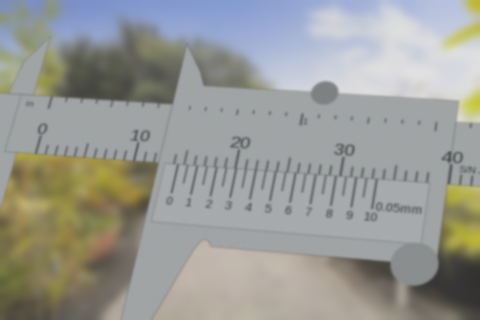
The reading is 14.4 mm
